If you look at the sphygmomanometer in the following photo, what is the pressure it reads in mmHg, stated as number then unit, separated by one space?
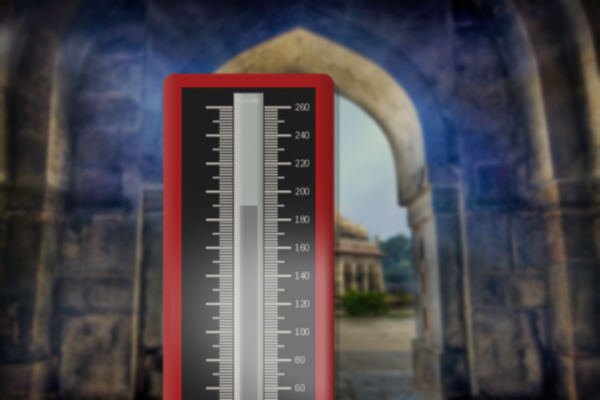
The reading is 190 mmHg
